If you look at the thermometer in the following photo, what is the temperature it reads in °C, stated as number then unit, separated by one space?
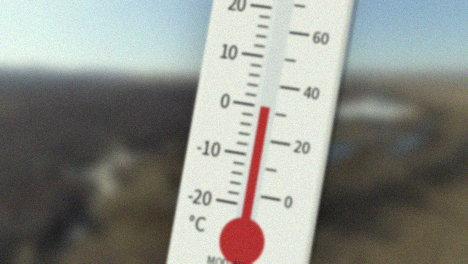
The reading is 0 °C
